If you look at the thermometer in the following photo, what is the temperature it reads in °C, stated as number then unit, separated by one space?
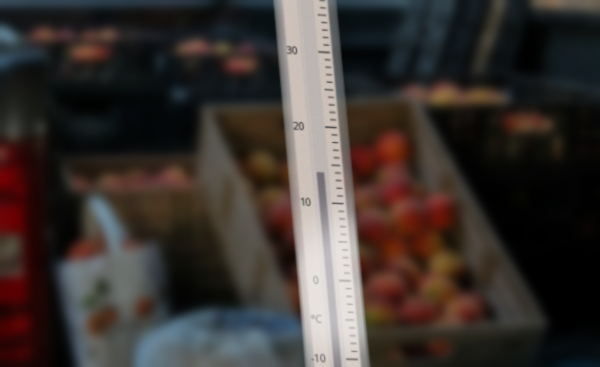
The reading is 14 °C
